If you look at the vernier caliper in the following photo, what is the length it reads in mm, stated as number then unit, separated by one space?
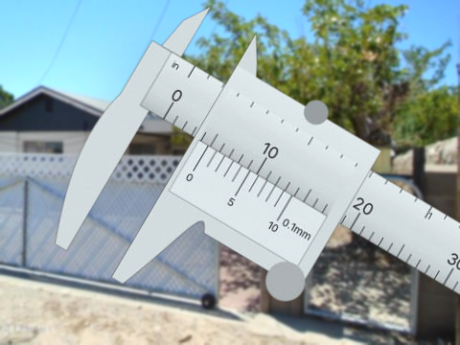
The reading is 4.8 mm
